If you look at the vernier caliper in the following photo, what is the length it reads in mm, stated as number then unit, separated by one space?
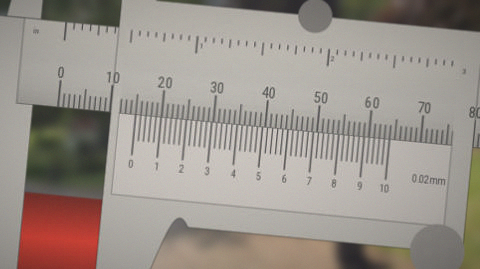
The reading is 15.0 mm
